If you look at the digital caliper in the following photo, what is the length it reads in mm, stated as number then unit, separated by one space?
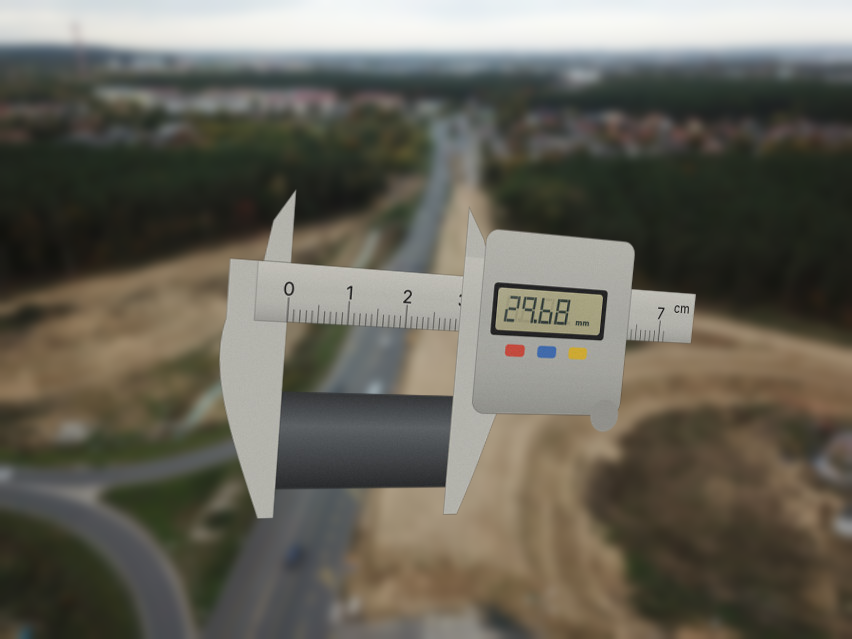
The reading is 29.68 mm
